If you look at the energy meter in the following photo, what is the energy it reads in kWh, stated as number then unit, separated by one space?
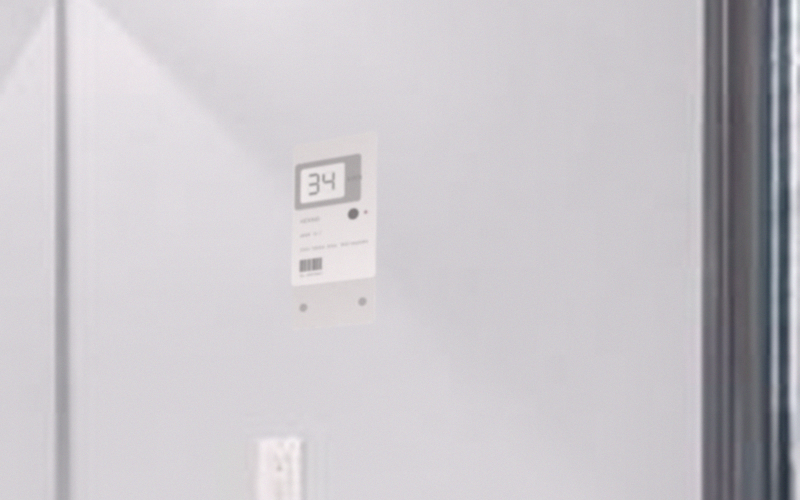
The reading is 34 kWh
